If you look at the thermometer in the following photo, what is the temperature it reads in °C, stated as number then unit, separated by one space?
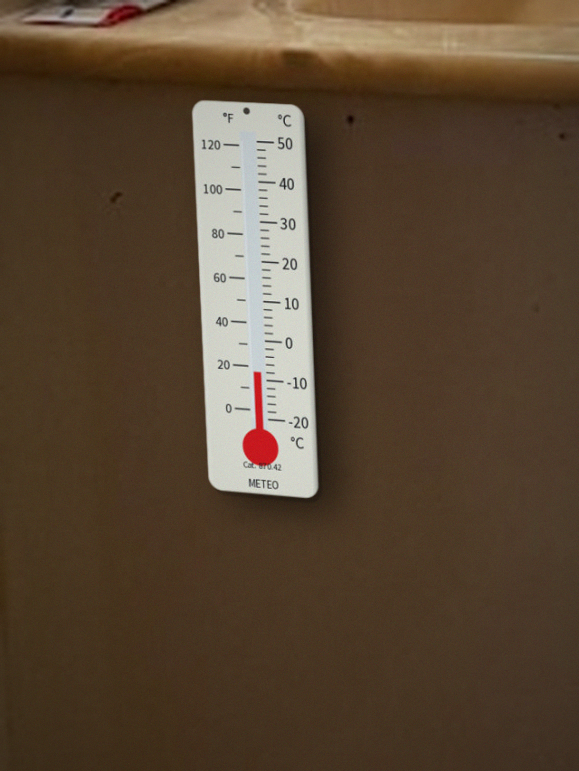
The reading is -8 °C
